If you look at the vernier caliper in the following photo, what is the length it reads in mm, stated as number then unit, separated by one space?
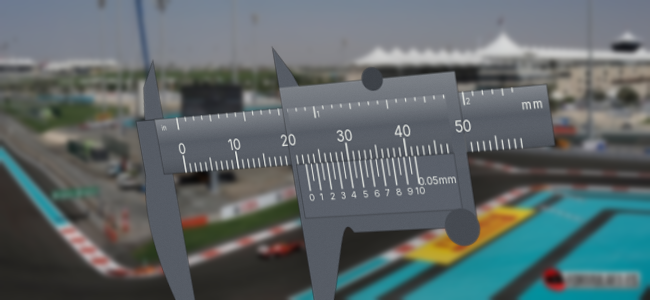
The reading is 22.4 mm
